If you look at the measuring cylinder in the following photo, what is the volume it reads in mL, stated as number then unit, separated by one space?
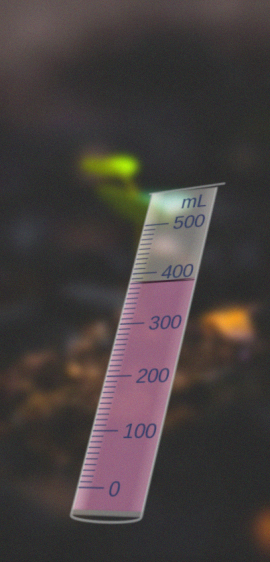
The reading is 380 mL
